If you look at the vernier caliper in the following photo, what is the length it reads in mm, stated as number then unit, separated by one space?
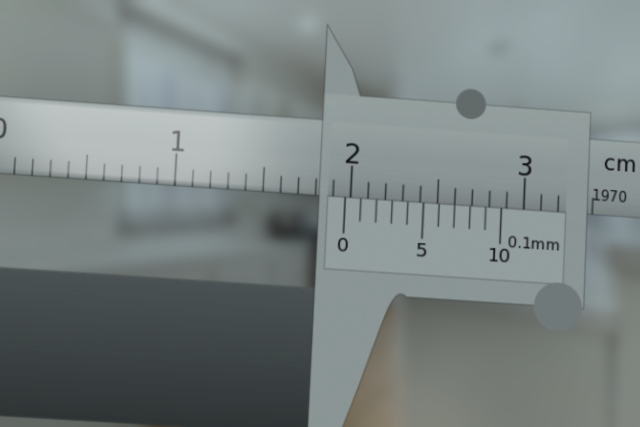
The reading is 19.7 mm
